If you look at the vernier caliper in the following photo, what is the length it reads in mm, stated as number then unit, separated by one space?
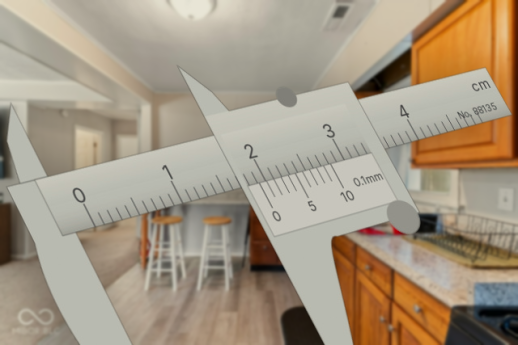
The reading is 19.2 mm
